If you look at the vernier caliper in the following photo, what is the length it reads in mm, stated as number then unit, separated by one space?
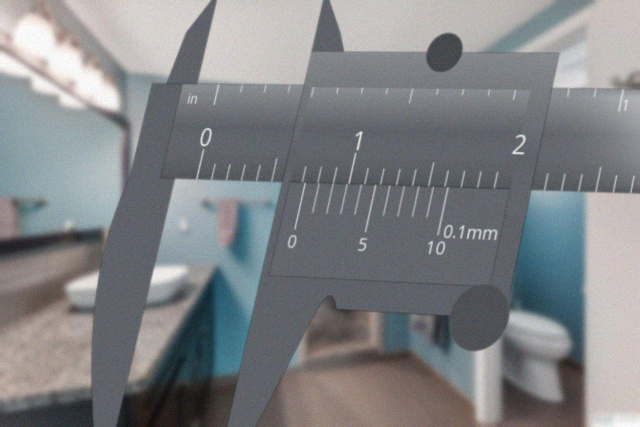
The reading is 7.2 mm
